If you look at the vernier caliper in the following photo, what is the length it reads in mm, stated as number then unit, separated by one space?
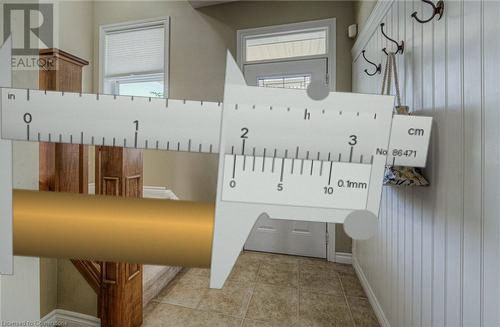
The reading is 19.3 mm
